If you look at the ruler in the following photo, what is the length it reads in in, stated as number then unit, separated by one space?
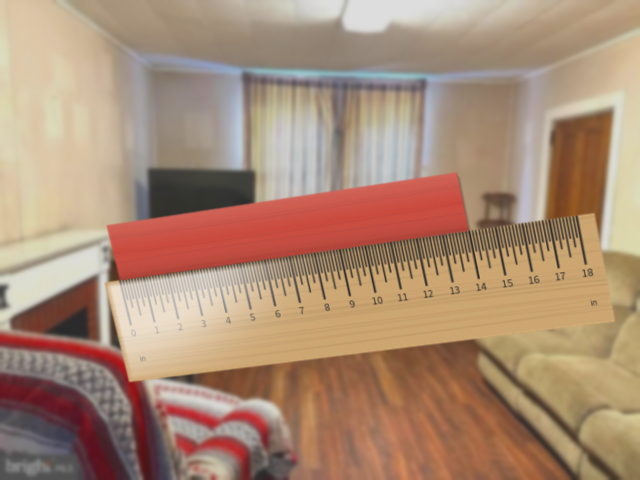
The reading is 14 in
